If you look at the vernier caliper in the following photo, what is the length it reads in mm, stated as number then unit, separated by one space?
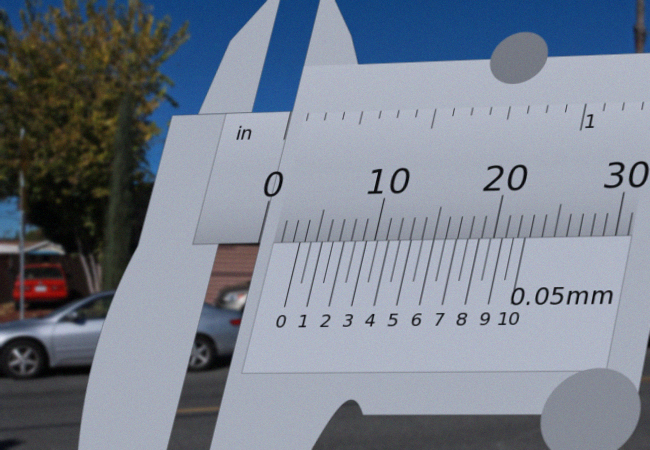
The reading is 3.6 mm
